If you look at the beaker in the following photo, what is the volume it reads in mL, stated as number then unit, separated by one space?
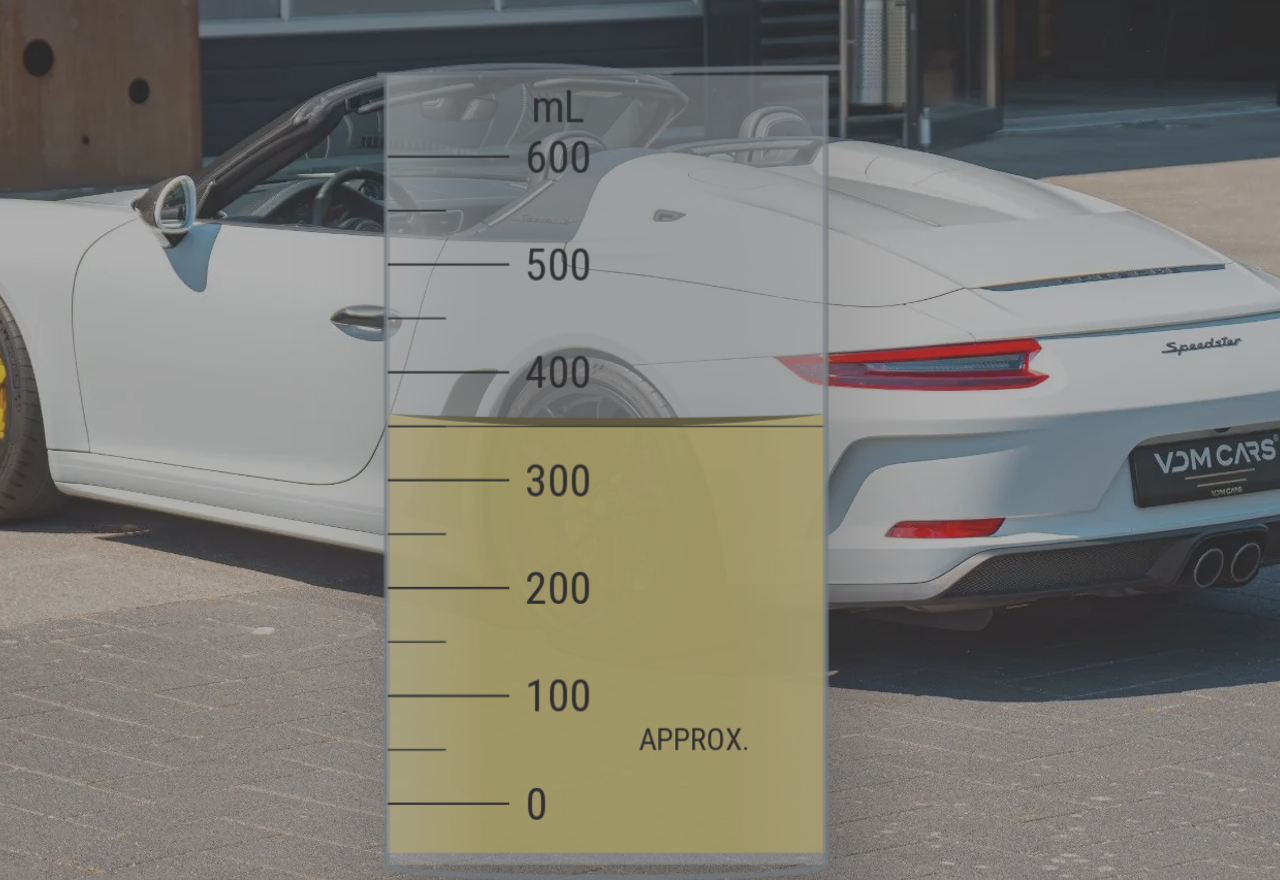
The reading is 350 mL
